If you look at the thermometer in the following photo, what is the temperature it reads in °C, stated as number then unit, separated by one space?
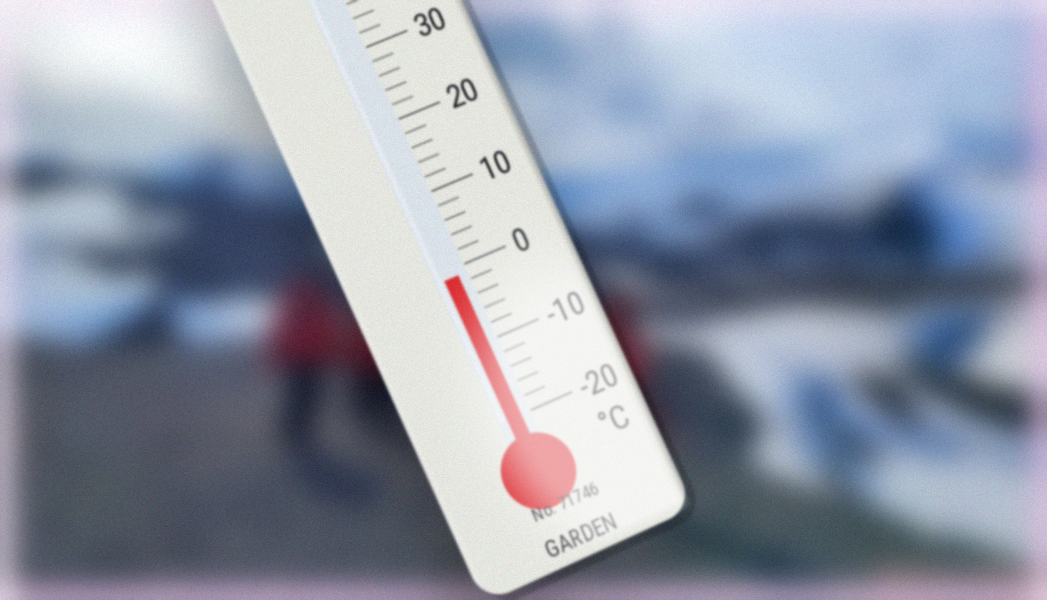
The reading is -1 °C
